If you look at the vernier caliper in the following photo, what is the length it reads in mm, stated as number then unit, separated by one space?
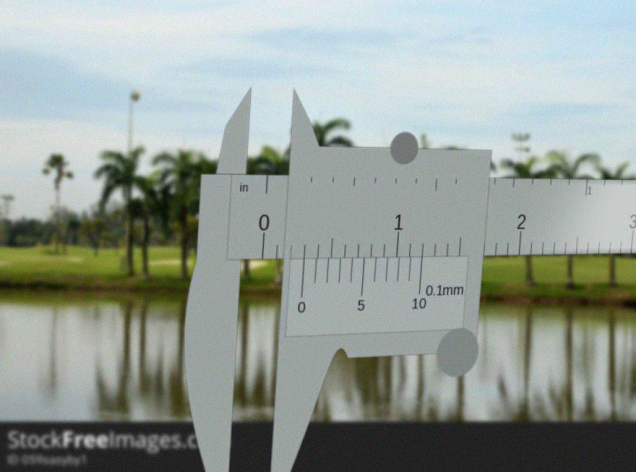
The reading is 3.0 mm
